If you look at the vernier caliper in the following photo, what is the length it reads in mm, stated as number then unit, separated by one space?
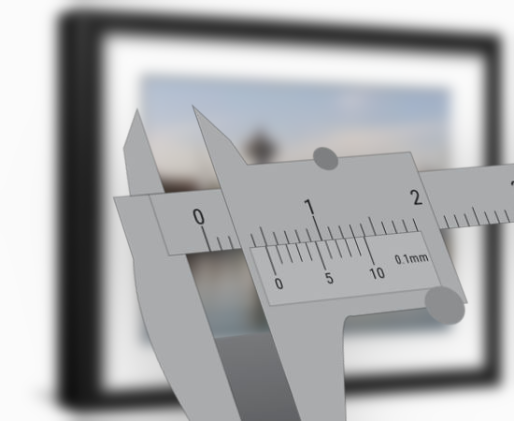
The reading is 4.9 mm
